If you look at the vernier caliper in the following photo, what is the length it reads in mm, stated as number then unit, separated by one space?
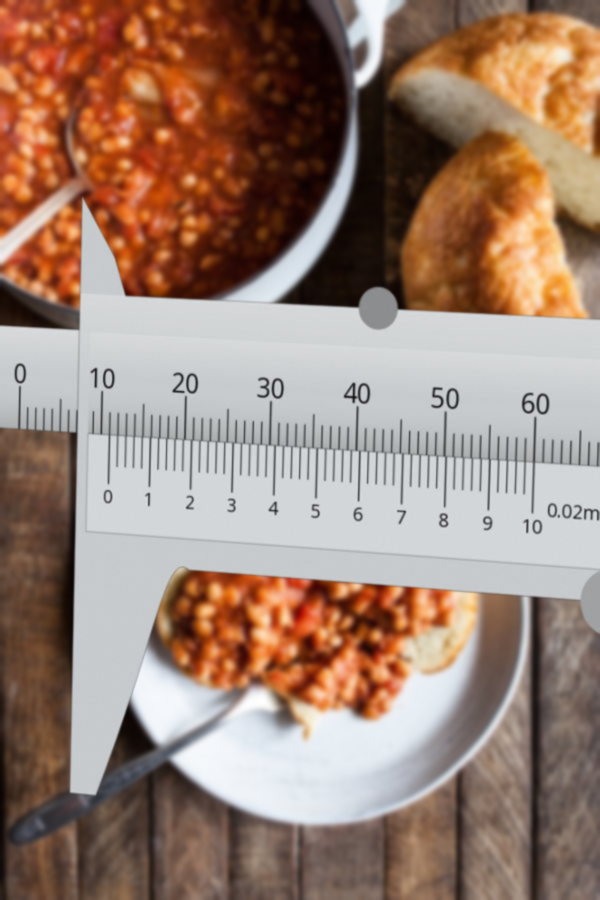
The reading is 11.0 mm
